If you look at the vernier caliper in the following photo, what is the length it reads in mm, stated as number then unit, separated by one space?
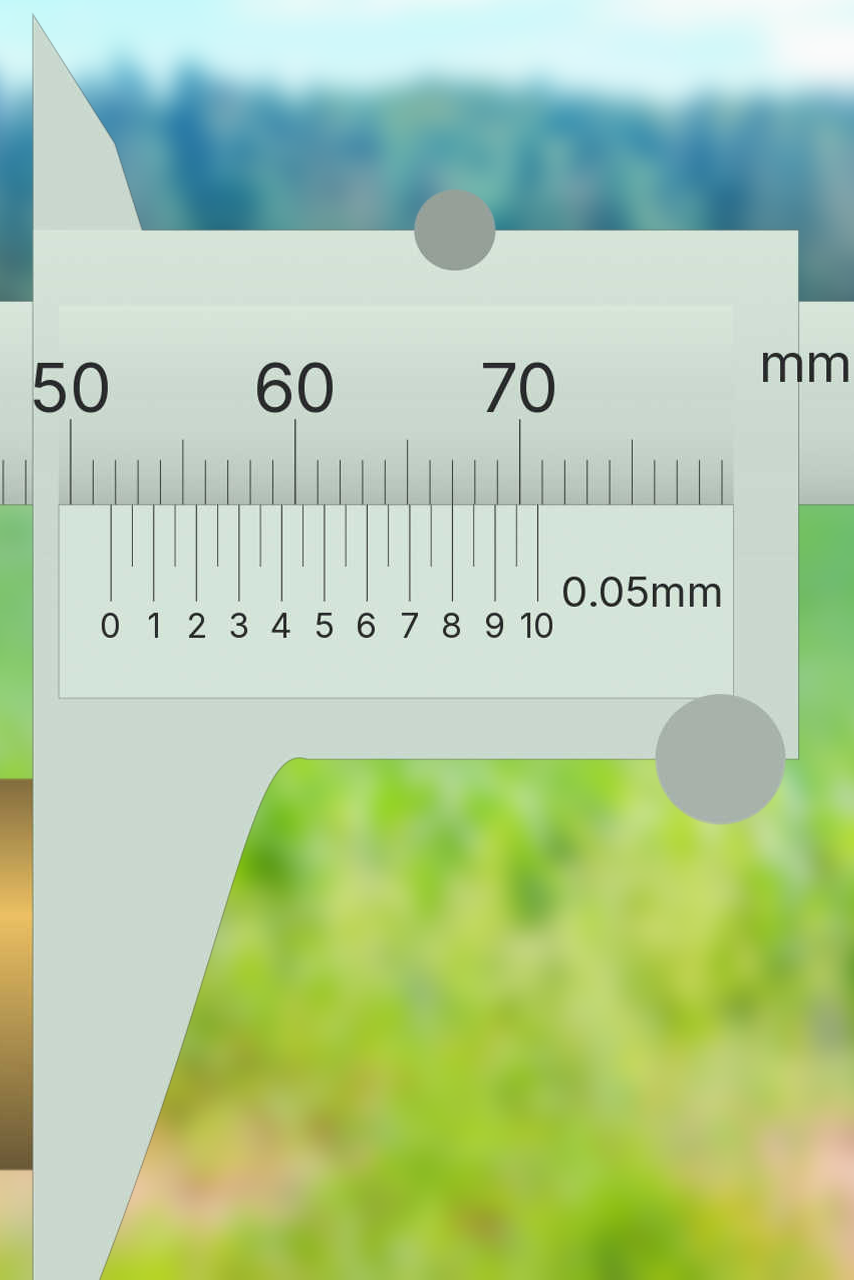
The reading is 51.8 mm
